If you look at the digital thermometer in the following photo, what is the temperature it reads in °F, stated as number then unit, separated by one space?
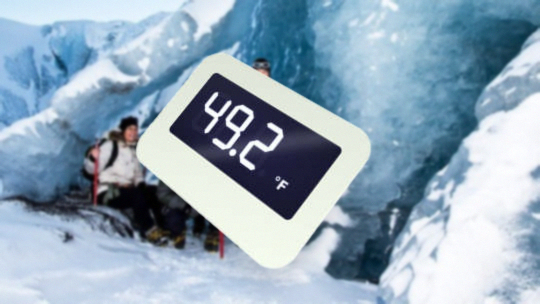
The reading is 49.2 °F
